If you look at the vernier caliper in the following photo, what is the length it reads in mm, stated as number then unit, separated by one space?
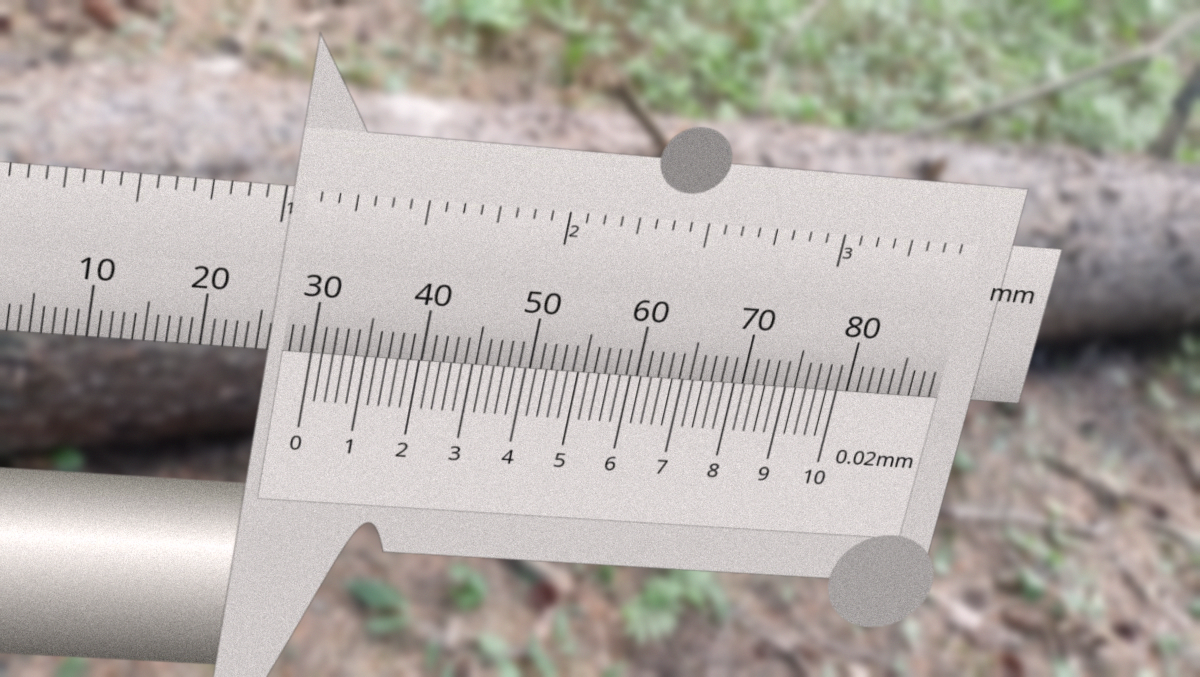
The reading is 30.0 mm
